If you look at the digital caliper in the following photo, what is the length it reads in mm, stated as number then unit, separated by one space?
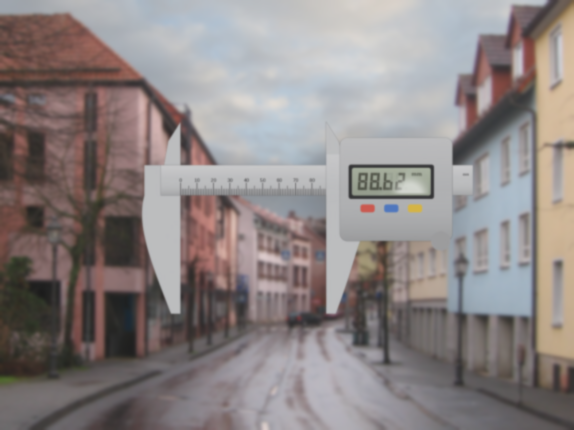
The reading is 88.62 mm
